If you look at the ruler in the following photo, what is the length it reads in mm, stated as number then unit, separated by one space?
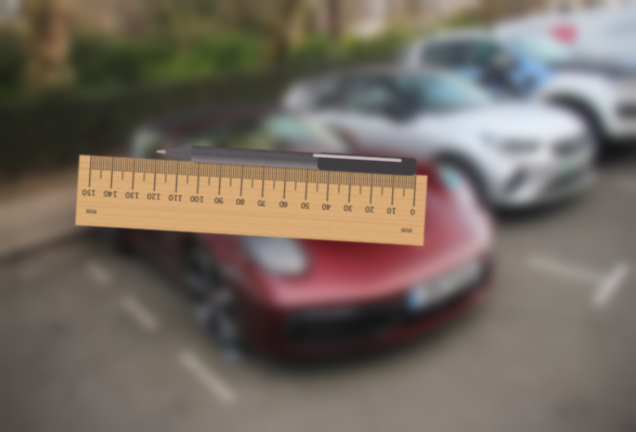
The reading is 120 mm
